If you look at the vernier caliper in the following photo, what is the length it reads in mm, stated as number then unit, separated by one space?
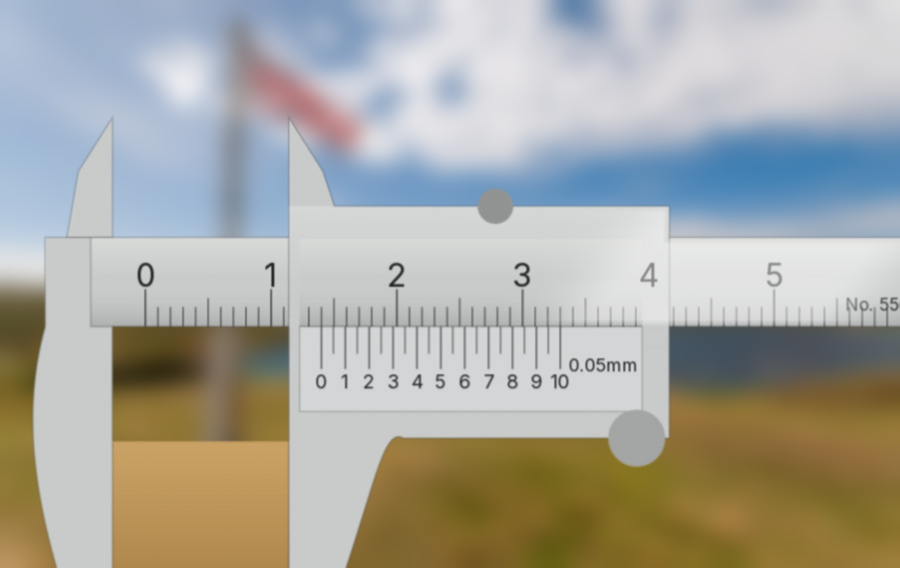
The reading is 14.0 mm
